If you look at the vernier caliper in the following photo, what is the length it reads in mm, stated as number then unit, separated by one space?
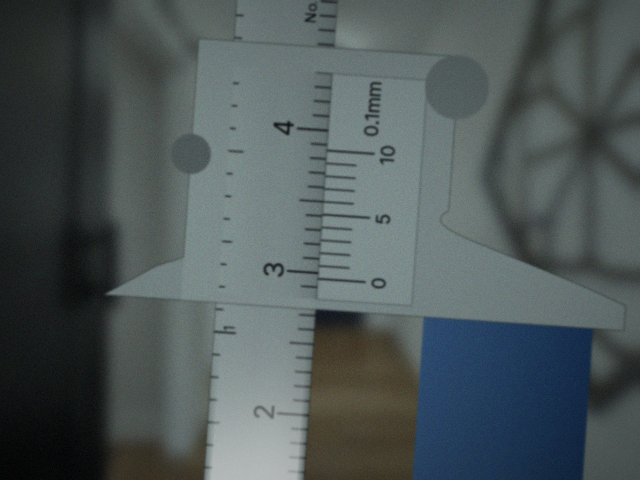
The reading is 29.6 mm
